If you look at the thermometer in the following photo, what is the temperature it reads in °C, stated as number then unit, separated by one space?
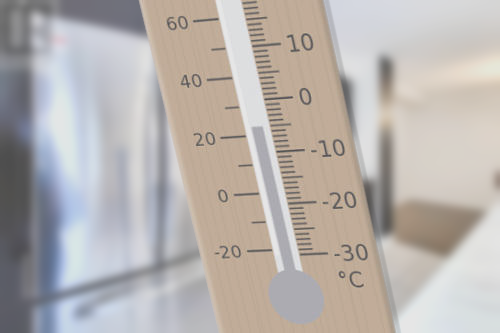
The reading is -5 °C
